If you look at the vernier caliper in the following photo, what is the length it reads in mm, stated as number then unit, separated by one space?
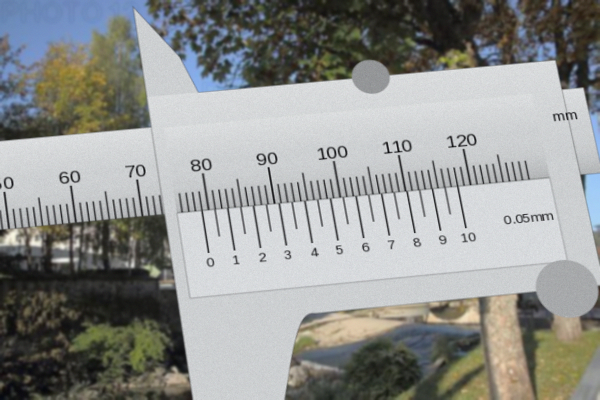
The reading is 79.0 mm
